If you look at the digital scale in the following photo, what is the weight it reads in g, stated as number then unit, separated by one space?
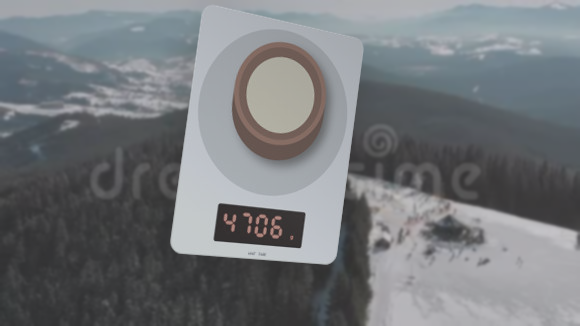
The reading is 4706 g
